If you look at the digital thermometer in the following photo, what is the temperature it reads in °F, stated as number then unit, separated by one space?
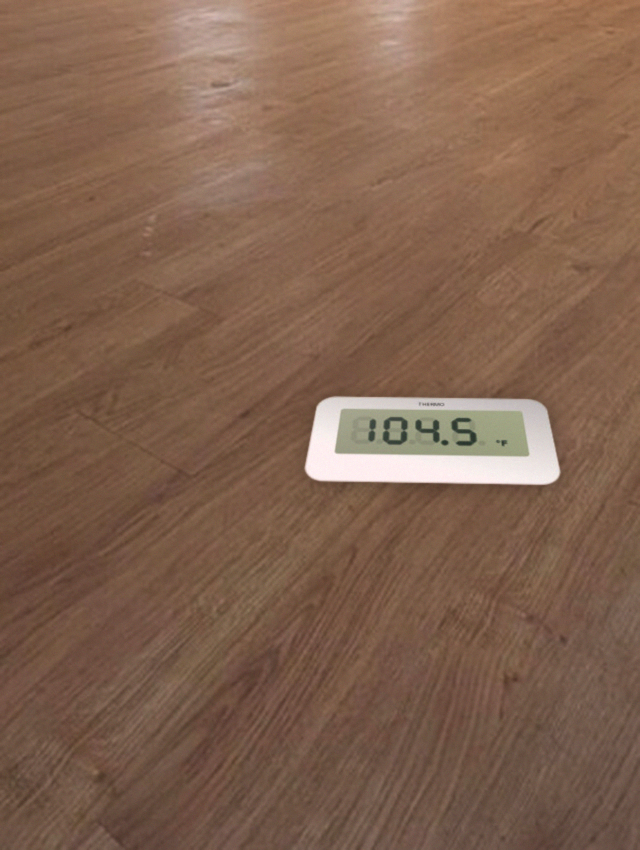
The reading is 104.5 °F
